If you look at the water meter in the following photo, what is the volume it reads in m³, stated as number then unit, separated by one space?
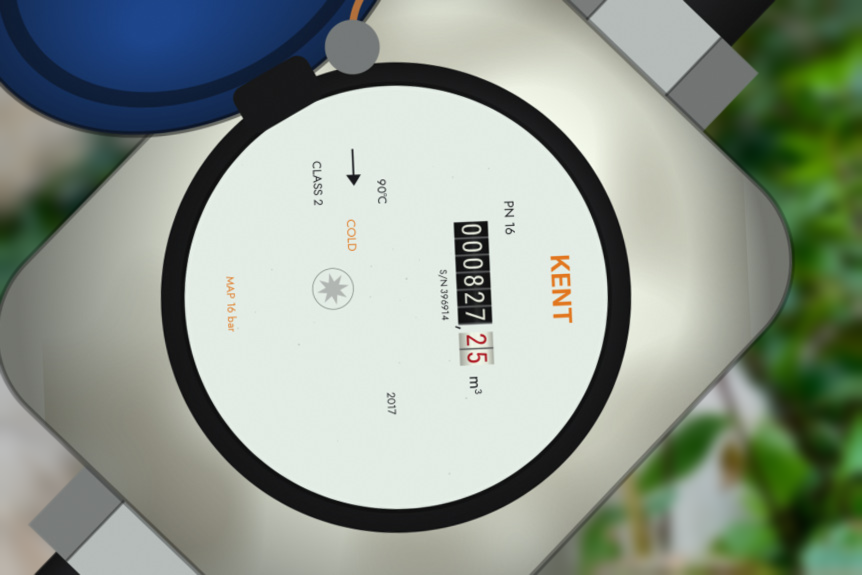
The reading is 827.25 m³
